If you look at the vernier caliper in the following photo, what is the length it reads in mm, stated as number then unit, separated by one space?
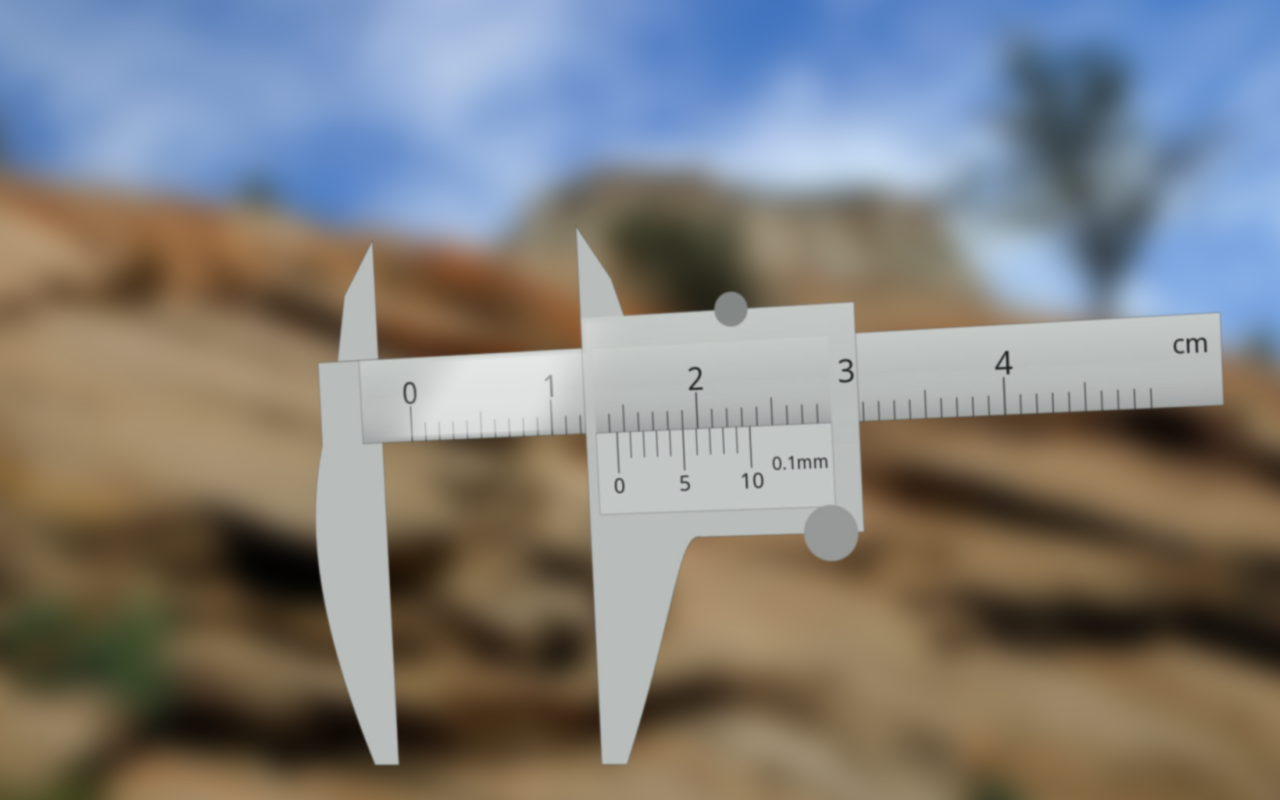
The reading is 14.5 mm
